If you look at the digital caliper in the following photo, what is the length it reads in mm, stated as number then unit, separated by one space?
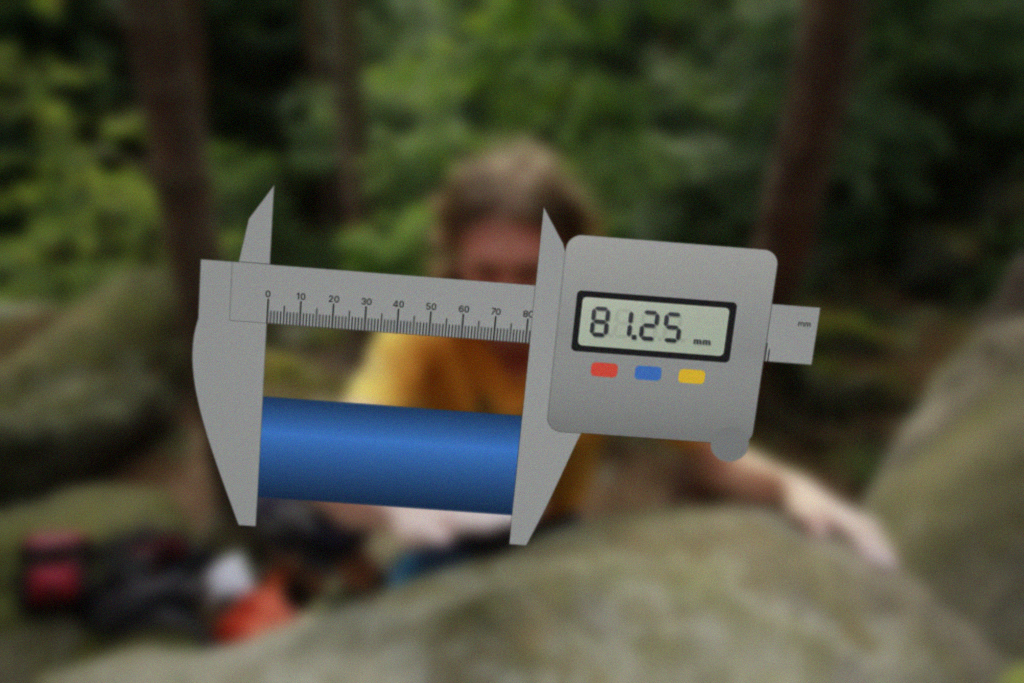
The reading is 81.25 mm
